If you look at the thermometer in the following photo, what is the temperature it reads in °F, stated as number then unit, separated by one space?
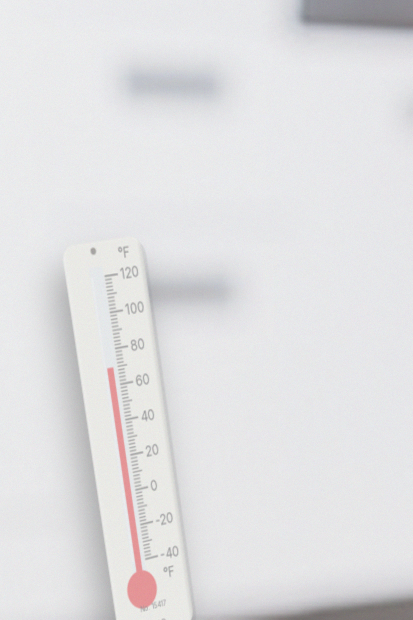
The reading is 70 °F
